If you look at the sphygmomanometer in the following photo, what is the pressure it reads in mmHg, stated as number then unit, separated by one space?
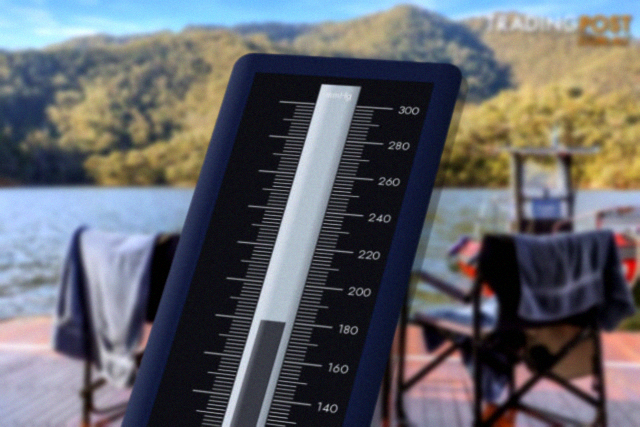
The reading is 180 mmHg
